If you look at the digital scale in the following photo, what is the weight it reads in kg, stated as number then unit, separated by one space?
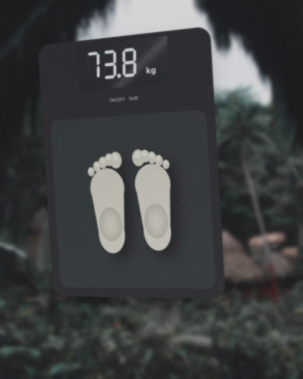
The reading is 73.8 kg
